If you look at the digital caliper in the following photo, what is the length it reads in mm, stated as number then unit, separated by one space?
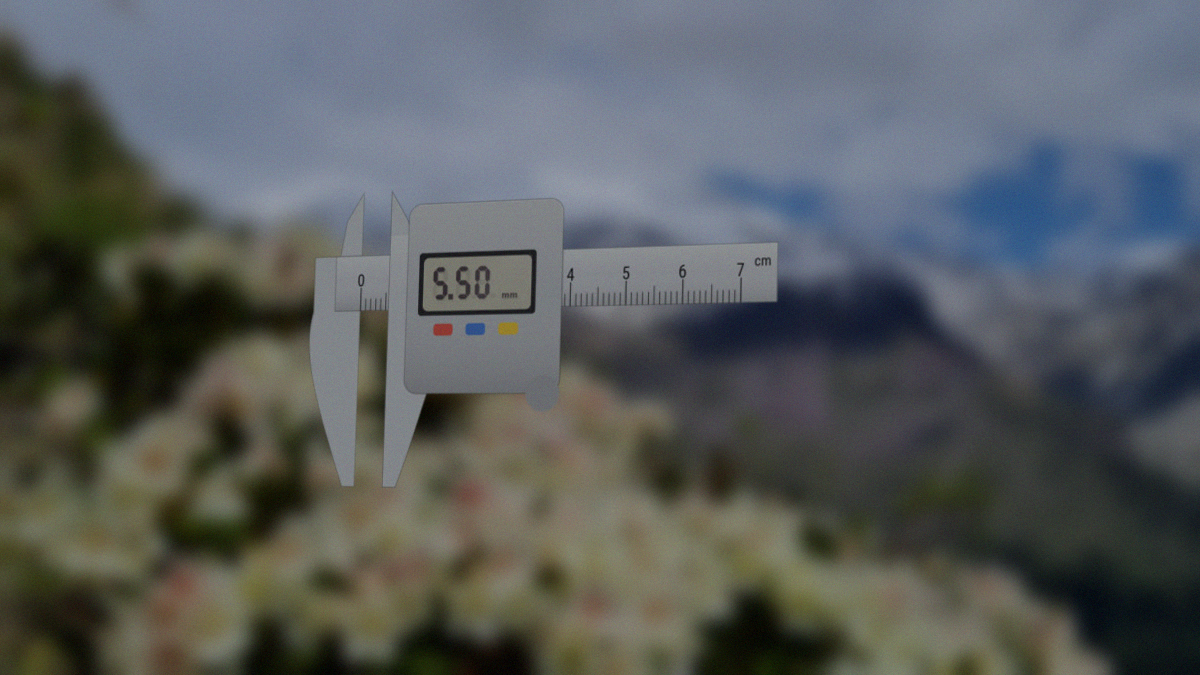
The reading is 5.50 mm
